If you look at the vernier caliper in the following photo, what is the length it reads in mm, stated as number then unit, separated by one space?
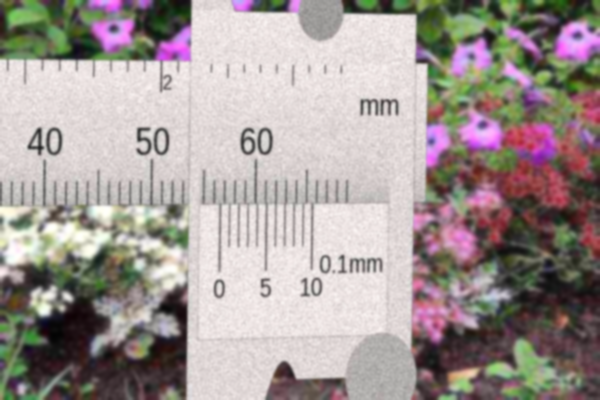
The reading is 56.6 mm
